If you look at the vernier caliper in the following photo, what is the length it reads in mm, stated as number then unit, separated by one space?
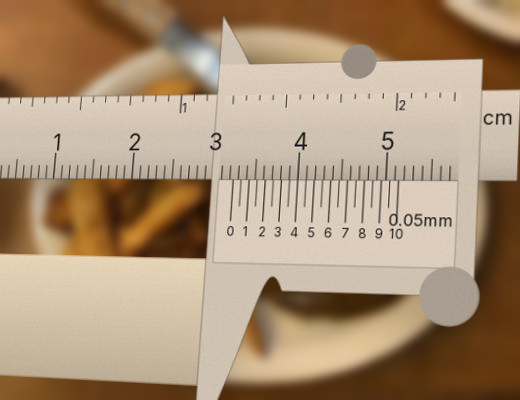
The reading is 32.4 mm
